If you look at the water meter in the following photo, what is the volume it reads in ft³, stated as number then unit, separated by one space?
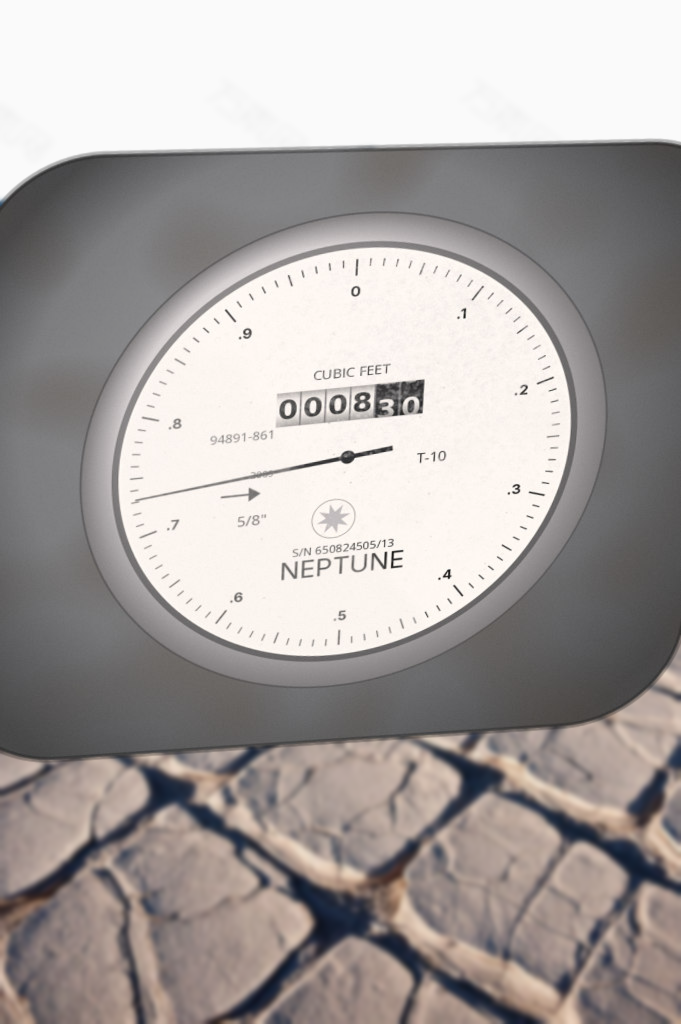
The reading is 829.73 ft³
